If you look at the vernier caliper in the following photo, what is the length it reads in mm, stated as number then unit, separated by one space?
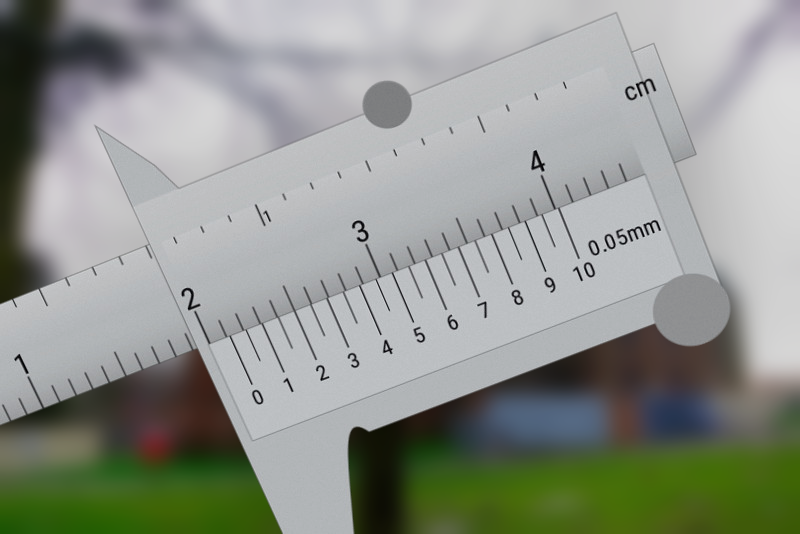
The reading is 21.2 mm
